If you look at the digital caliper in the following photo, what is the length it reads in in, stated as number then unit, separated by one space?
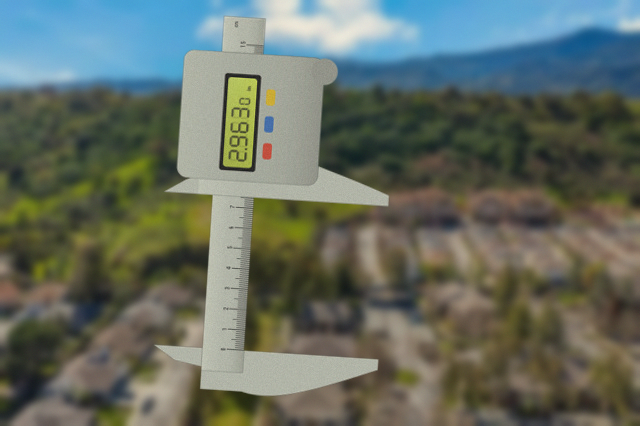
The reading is 2.9630 in
